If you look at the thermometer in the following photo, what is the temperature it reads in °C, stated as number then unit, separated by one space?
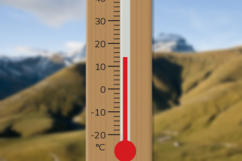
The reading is 14 °C
